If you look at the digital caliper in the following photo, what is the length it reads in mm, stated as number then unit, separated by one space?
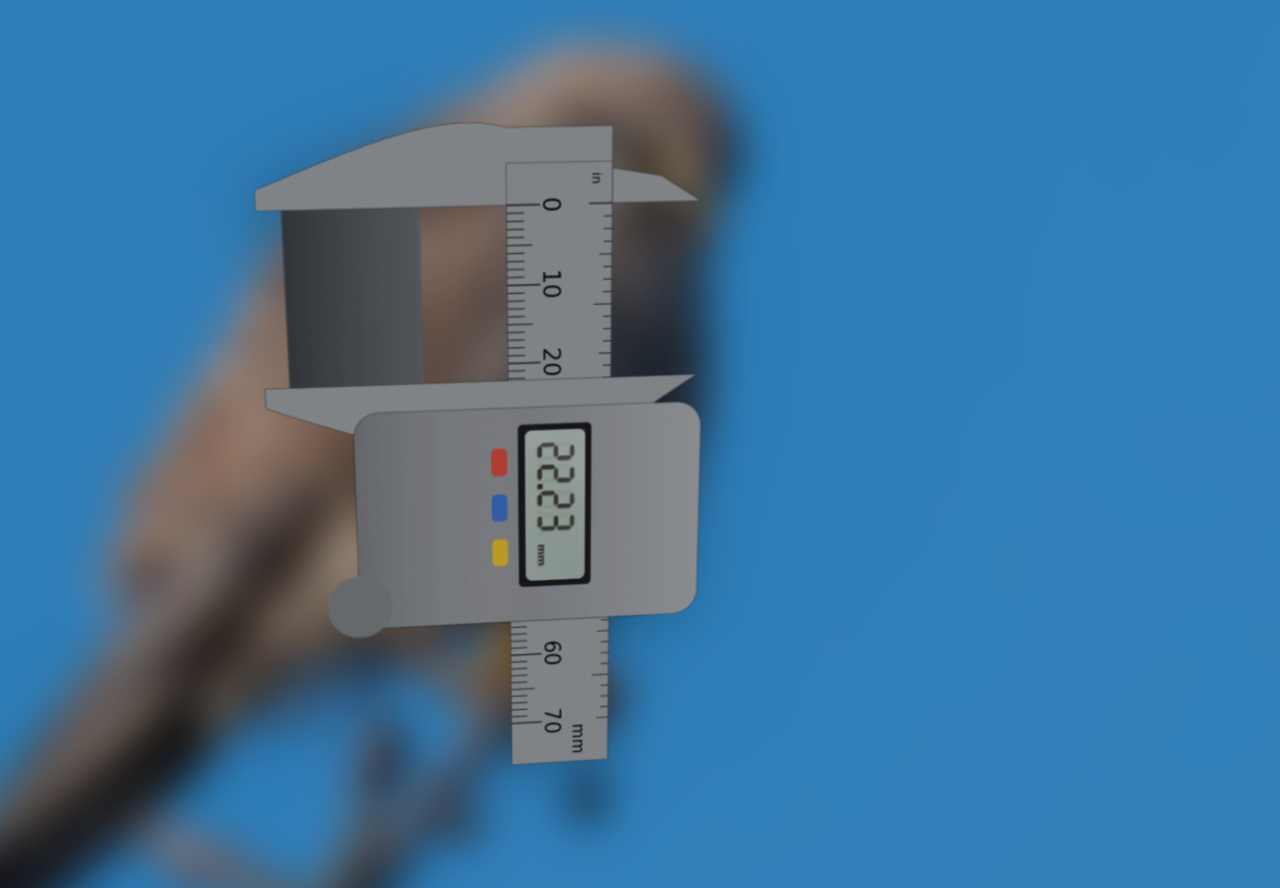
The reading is 22.23 mm
